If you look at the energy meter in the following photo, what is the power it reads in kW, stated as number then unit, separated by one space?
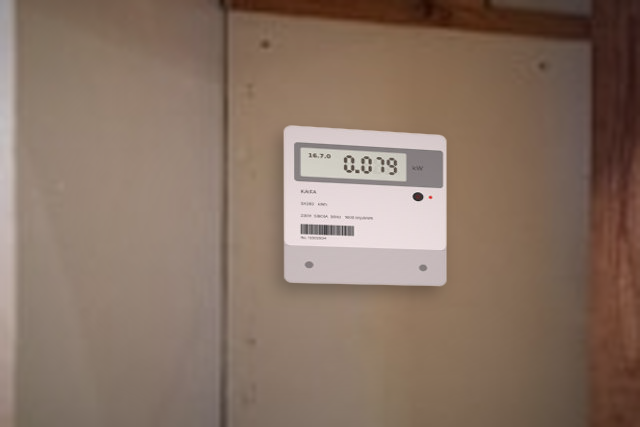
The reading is 0.079 kW
